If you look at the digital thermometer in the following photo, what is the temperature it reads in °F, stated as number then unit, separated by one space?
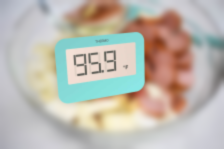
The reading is 95.9 °F
